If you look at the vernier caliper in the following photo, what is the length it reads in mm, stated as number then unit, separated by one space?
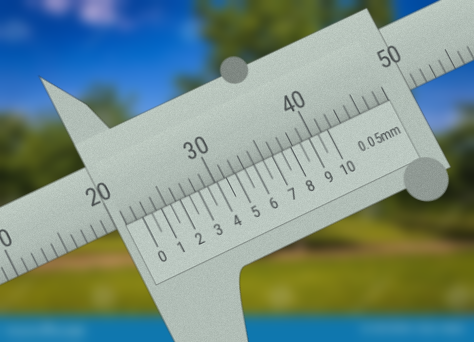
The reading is 22.6 mm
